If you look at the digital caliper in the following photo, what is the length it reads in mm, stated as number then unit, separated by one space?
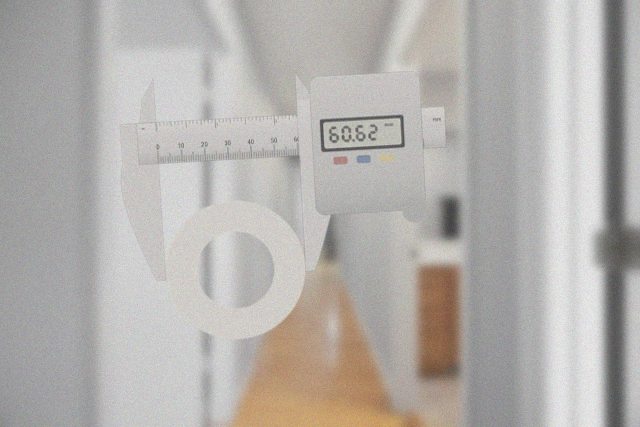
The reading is 60.62 mm
